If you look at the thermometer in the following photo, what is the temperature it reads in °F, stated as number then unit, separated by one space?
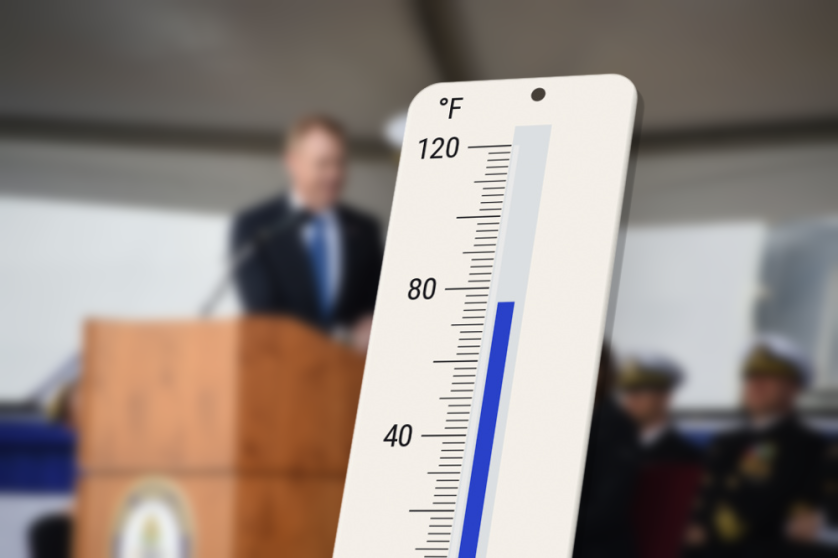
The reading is 76 °F
